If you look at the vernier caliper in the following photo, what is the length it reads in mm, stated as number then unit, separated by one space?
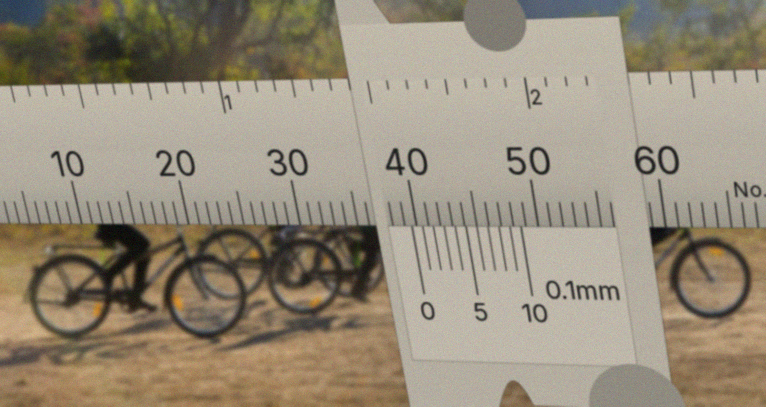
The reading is 39.6 mm
